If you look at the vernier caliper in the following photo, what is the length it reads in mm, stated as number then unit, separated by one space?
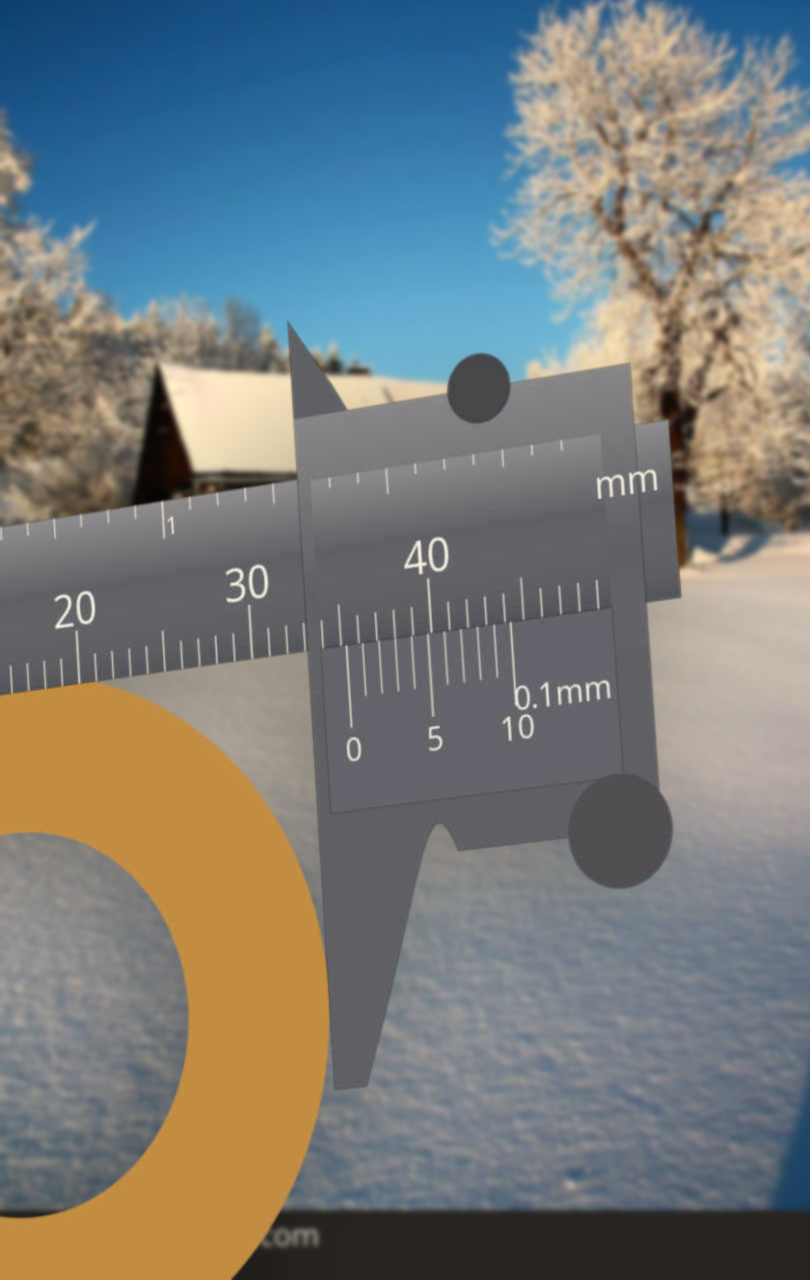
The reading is 35.3 mm
